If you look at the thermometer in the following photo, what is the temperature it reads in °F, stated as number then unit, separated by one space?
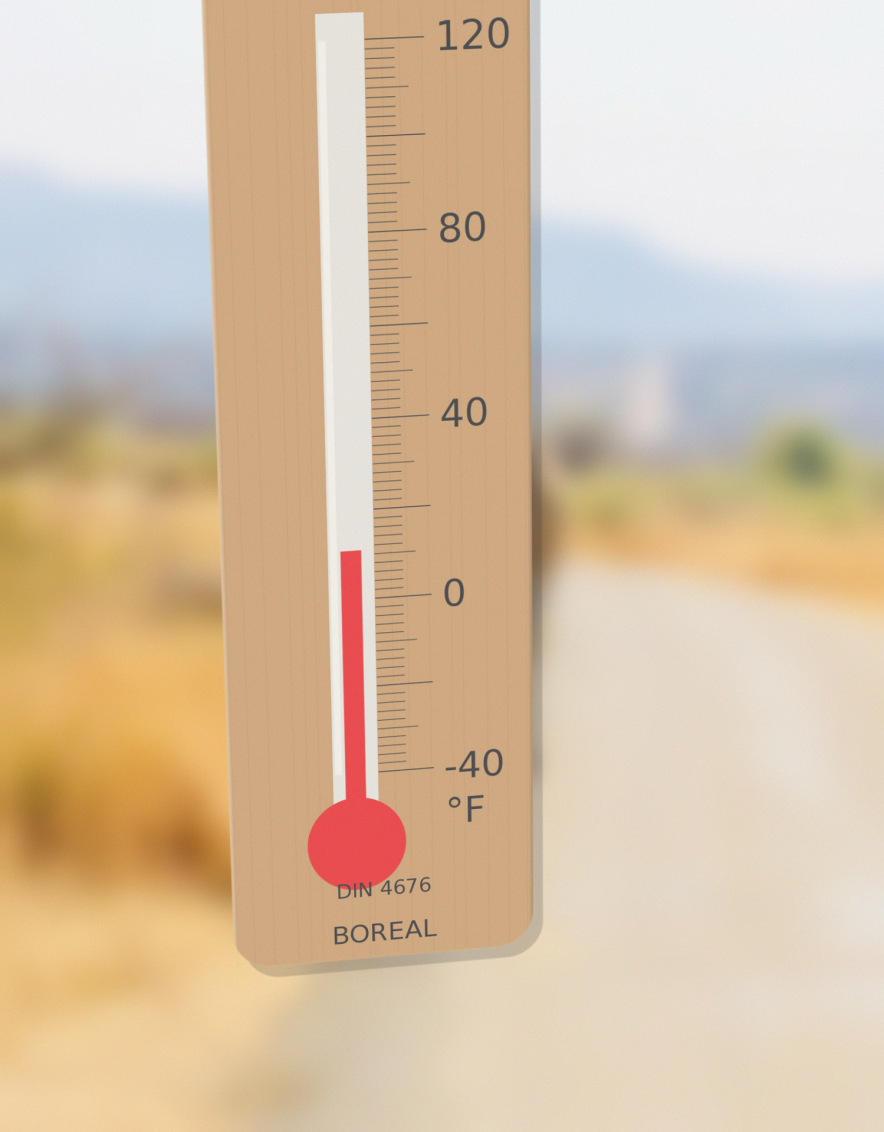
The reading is 11 °F
